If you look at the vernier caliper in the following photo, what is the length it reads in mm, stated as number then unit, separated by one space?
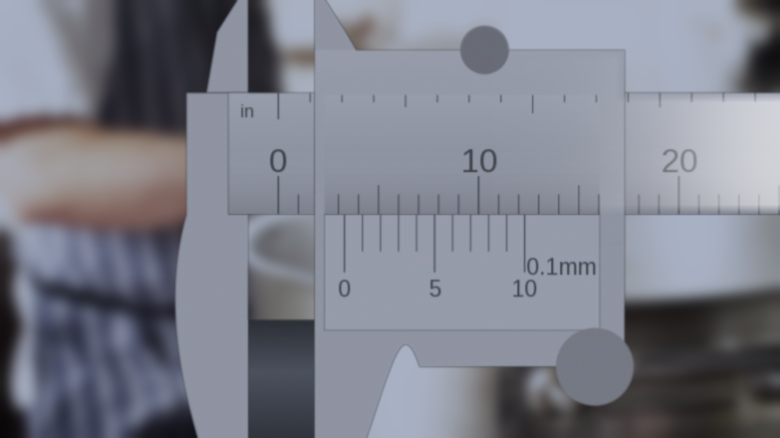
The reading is 3.3 mm
